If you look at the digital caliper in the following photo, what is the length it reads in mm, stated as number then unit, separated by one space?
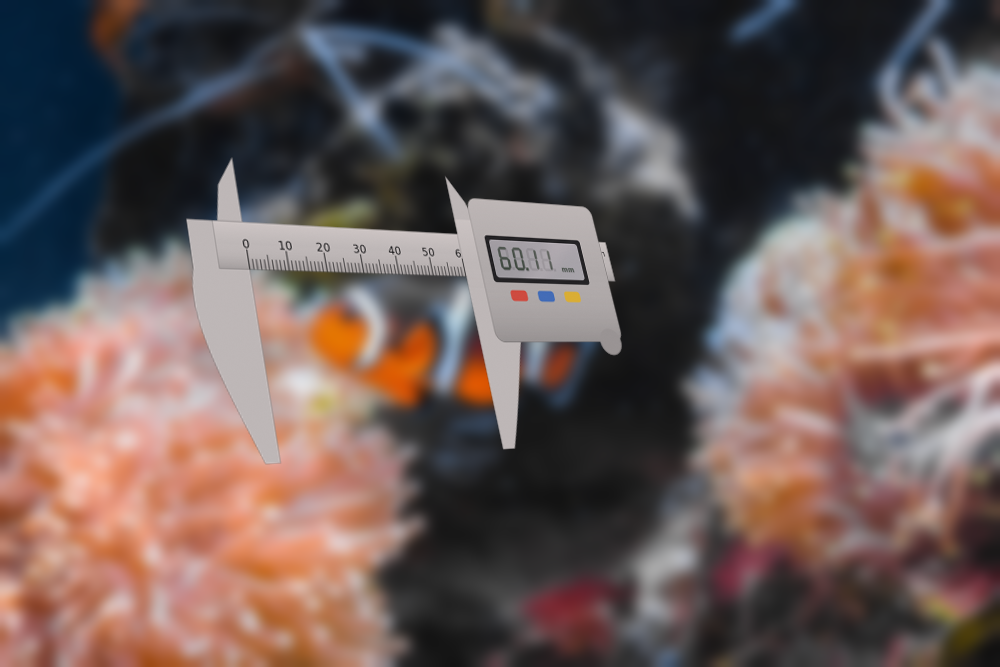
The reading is 60.11 mm
